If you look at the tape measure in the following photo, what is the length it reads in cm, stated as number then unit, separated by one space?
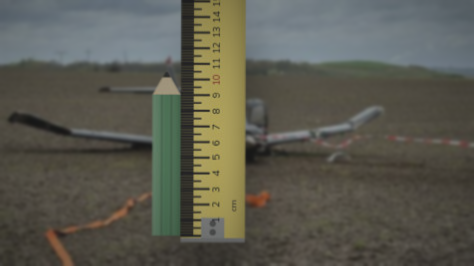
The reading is 10.5 cm
